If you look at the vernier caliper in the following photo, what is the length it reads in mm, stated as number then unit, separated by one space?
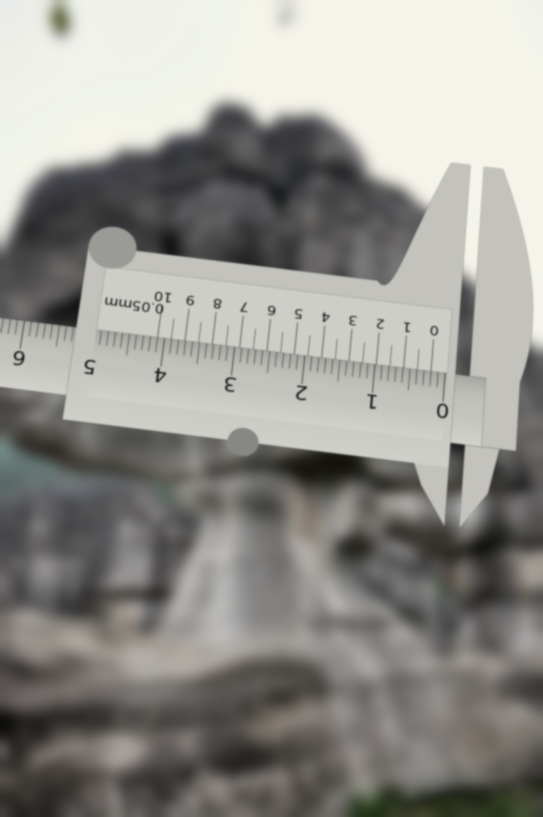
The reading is 2.0 mm
